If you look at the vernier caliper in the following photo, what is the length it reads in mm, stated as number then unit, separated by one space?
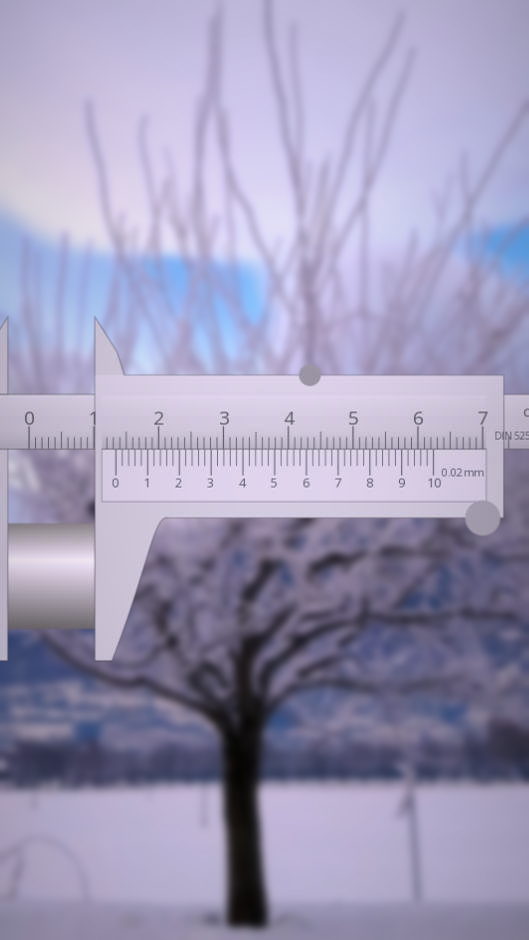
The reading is 13.4 mm
